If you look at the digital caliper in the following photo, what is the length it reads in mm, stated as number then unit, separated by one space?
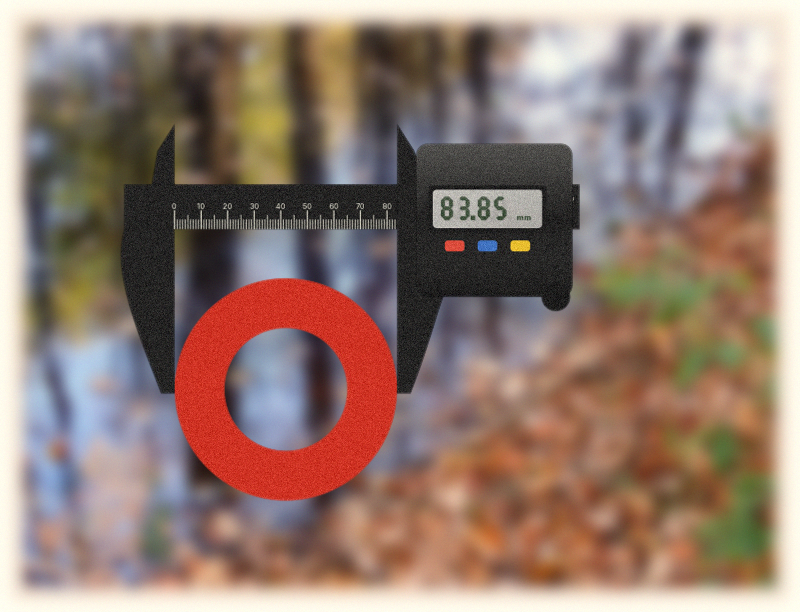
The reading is 83.85 mm
